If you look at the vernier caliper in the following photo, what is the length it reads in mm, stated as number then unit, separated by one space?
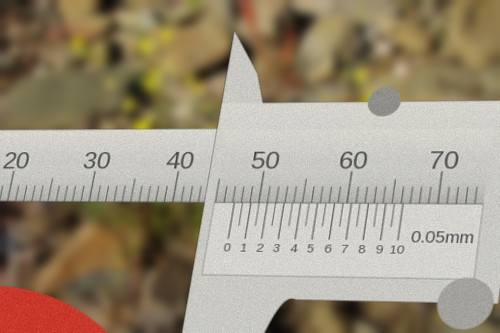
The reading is 47.2 mm
